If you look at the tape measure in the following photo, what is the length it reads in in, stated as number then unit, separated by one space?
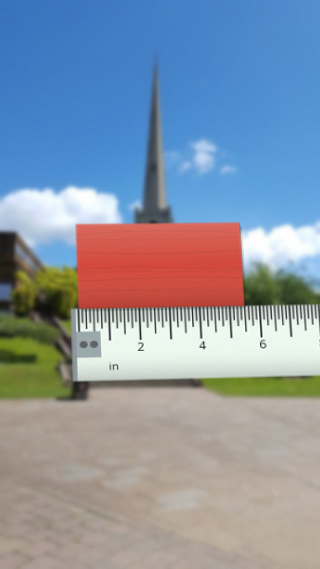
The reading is 5.5 in
